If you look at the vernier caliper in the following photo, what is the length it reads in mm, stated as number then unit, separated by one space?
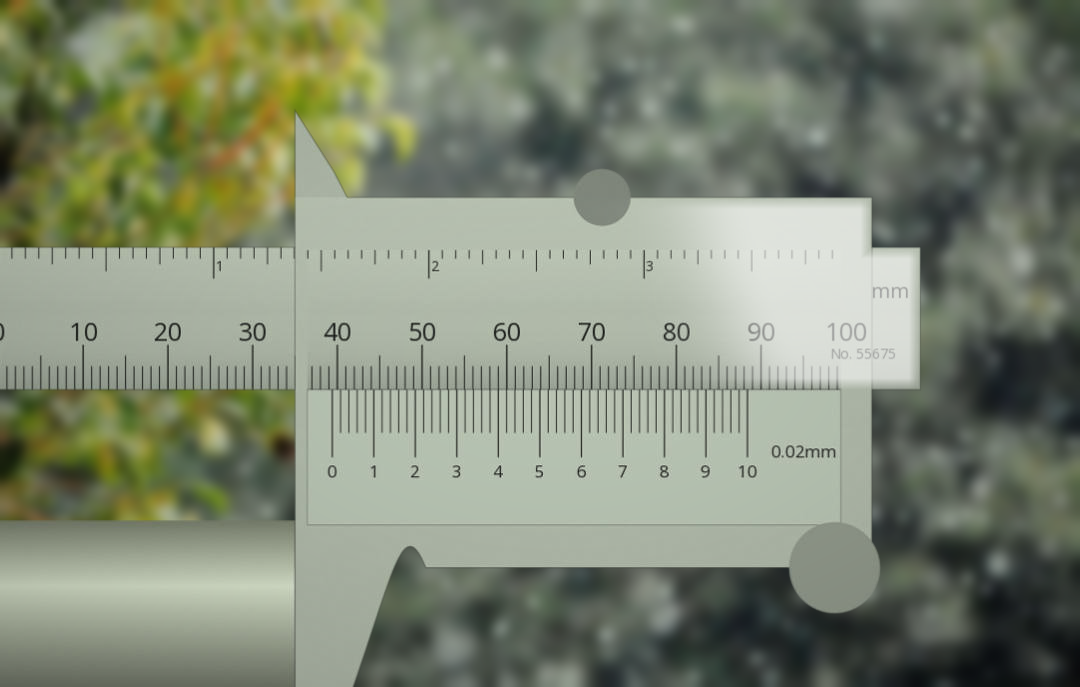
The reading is 39.4 mm
